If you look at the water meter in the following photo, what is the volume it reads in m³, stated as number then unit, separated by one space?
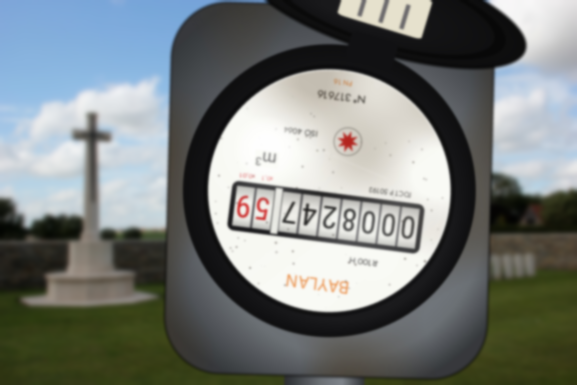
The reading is 8247.59 m³
